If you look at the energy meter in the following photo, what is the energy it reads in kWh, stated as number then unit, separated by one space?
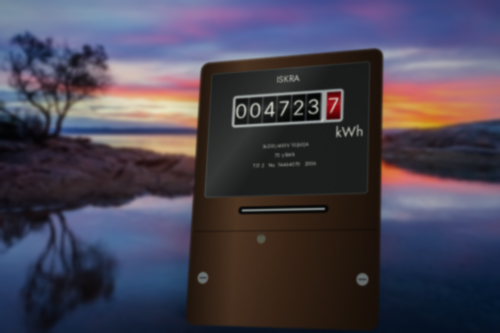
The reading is 4723.7 kWh
